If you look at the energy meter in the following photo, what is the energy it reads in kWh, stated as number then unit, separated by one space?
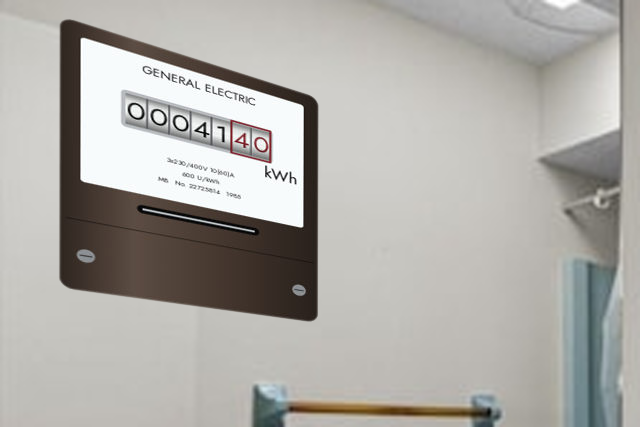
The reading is 41.40 kWh
